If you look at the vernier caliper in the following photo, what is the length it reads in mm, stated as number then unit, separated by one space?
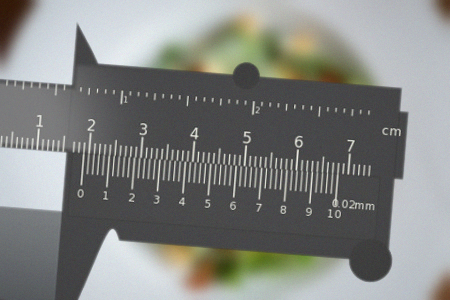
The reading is 19.0 mm
